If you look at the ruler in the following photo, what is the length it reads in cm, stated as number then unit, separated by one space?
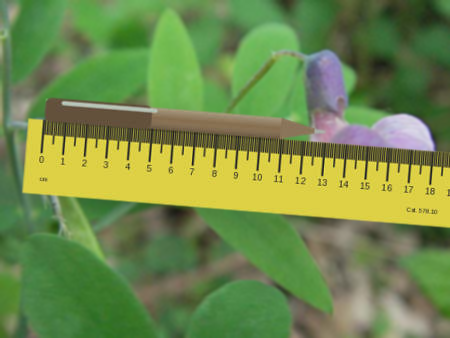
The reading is 13 cm
